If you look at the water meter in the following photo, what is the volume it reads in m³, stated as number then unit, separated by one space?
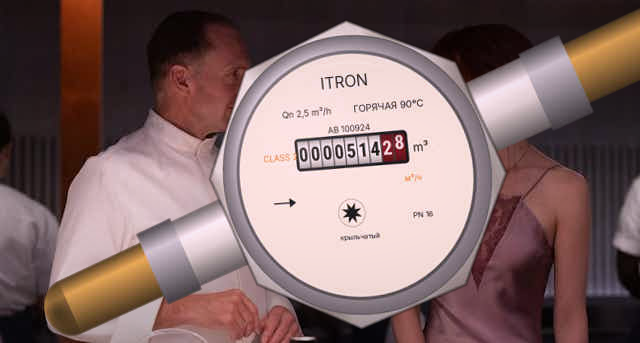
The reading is 514.28 m³
